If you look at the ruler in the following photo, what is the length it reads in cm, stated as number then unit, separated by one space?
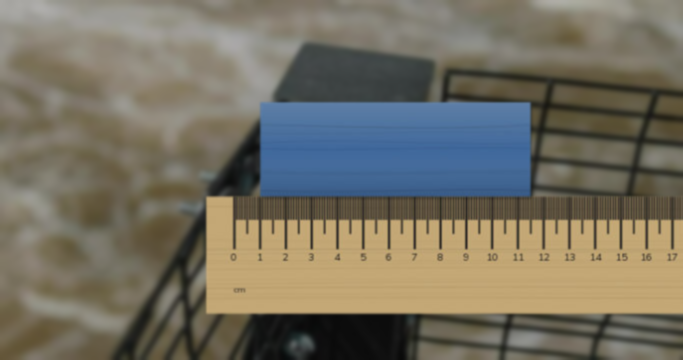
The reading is 10.5 cm
